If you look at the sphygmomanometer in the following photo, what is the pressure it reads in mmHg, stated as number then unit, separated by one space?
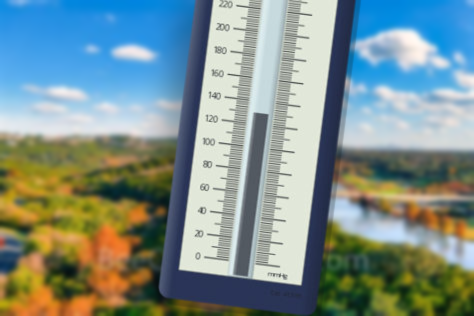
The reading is 130 mmHg
